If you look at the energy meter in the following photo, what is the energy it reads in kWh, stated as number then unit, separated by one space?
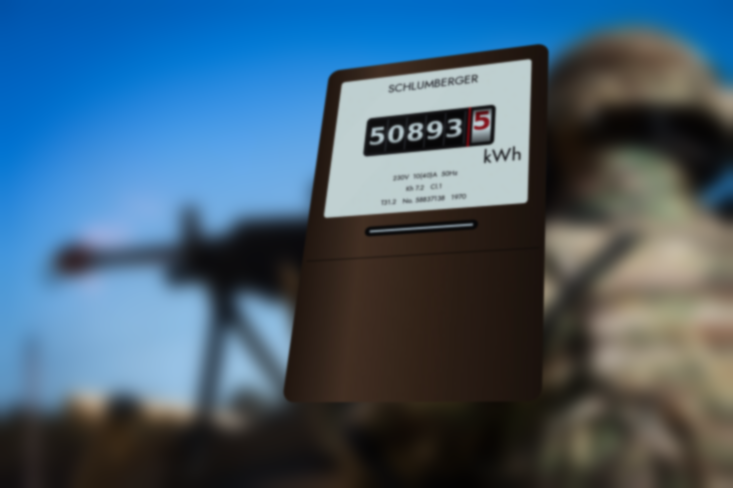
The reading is 50893.5 kWh
